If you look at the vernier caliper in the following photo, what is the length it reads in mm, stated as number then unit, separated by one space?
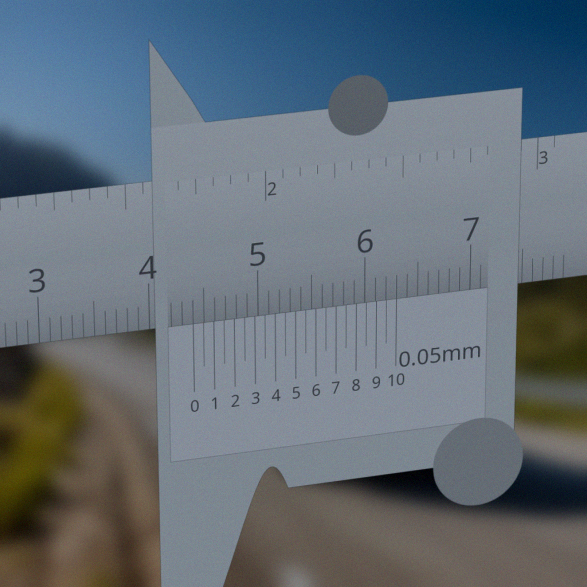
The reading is 44.0 mm
